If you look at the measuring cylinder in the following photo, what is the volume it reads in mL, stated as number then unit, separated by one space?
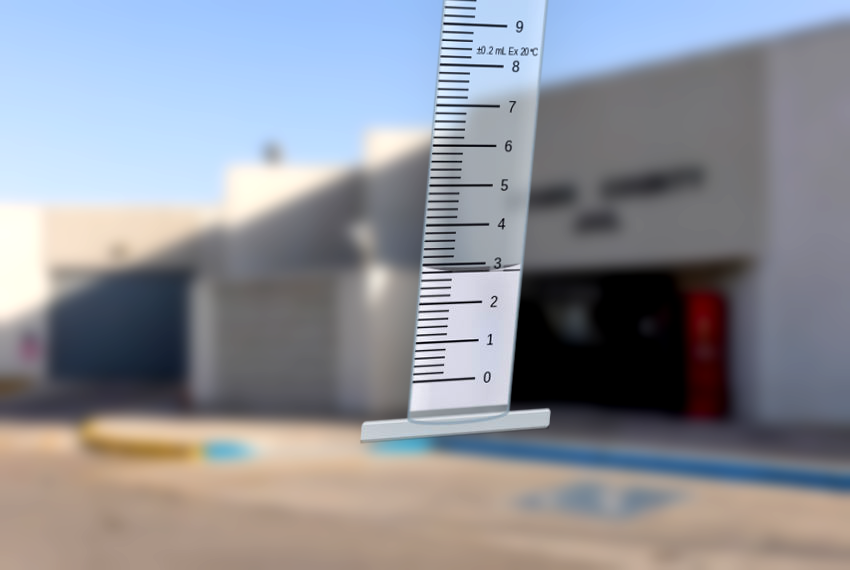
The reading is 2.8 mL
